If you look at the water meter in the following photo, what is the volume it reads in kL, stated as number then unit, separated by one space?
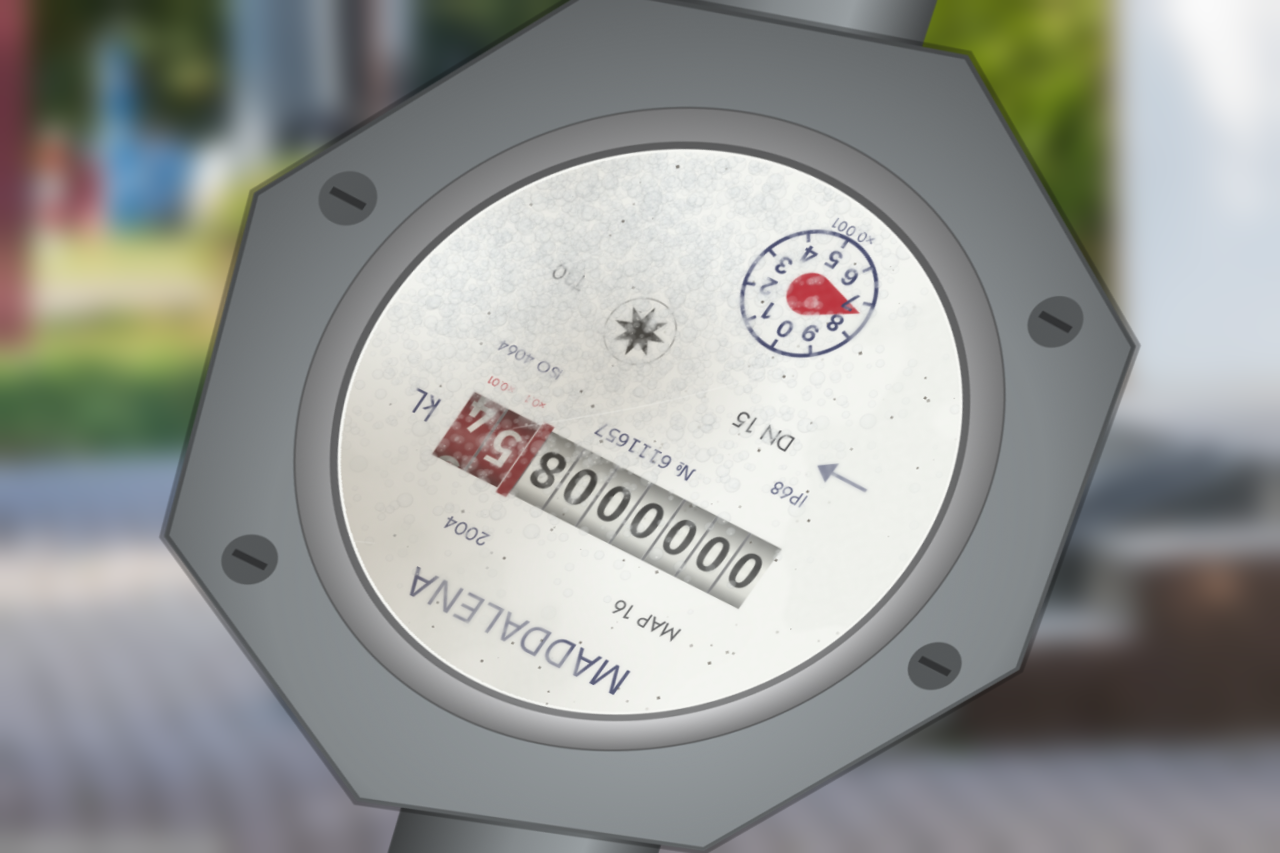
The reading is 8.537 kL
